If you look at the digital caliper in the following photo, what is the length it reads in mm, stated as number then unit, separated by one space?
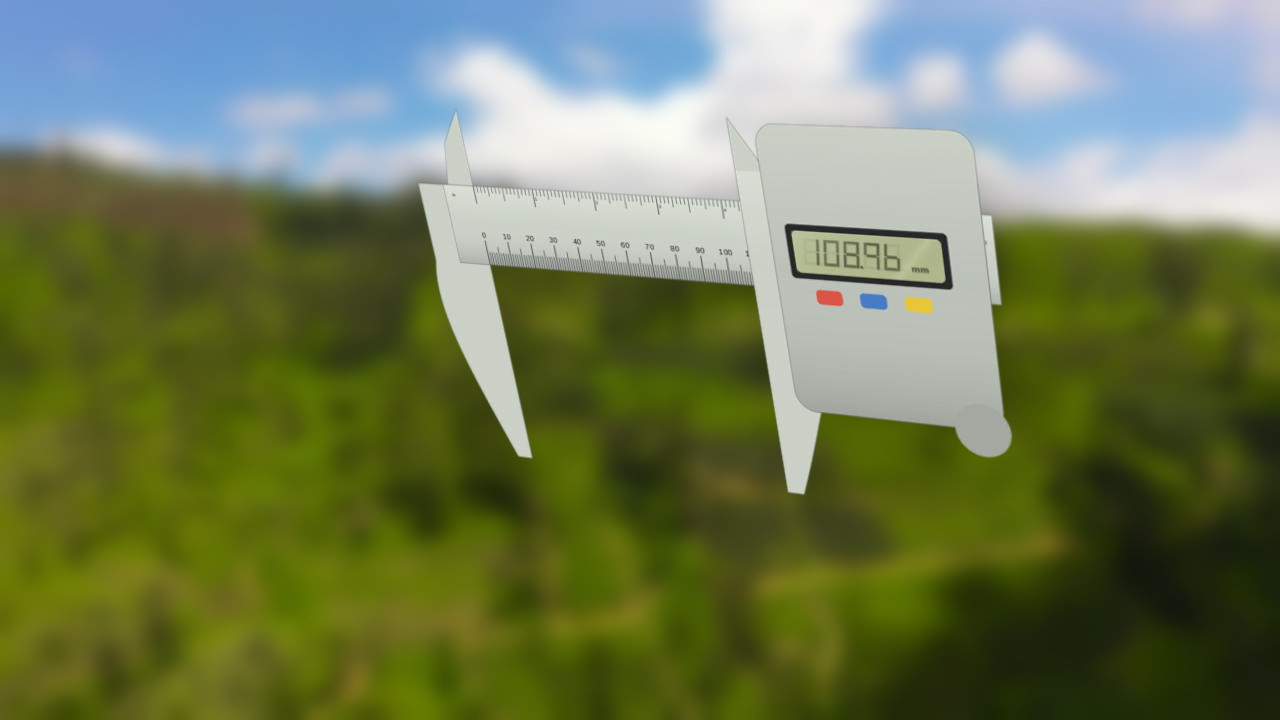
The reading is 108.96 mm
